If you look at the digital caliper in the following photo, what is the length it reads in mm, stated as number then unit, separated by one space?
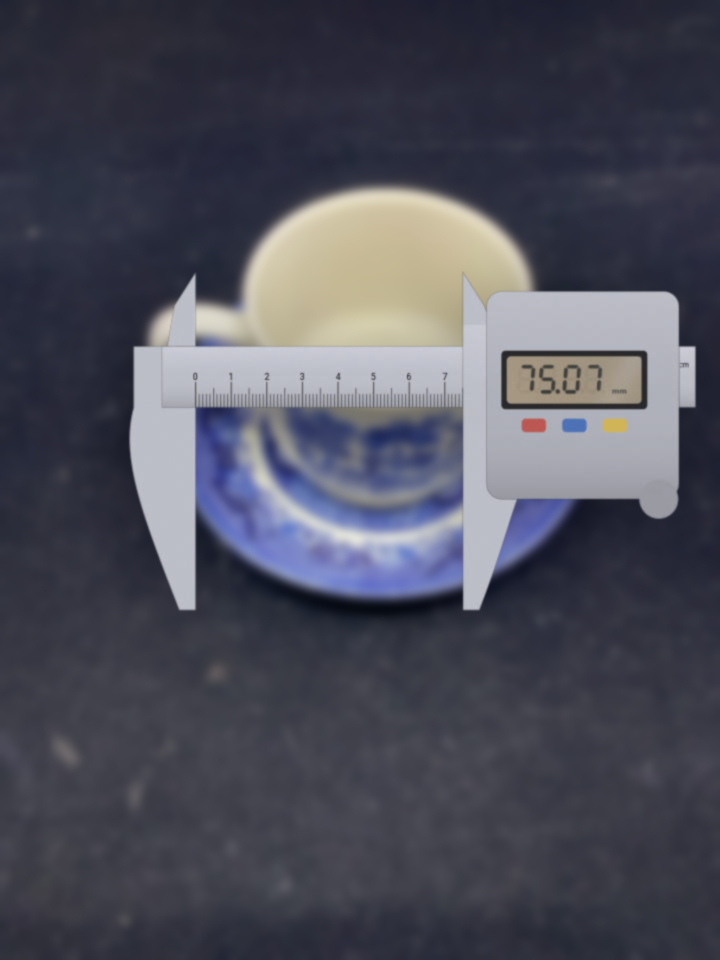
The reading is 75.07 mm
